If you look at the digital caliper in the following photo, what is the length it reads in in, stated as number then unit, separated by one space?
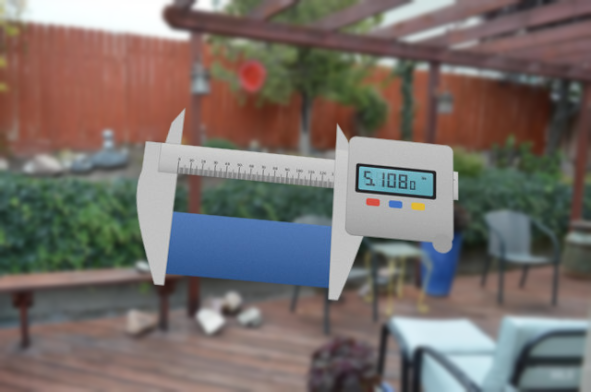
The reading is 5.1080 in
